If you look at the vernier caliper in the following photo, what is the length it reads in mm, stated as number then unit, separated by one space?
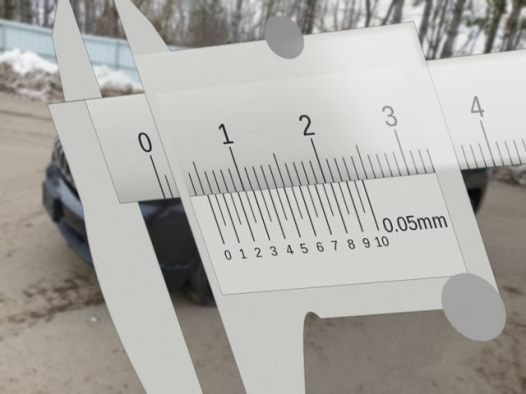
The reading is 5.4 mm
